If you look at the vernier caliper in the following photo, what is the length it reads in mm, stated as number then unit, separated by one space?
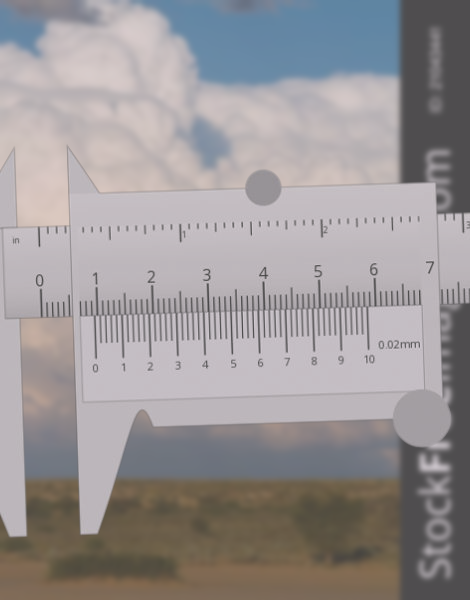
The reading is 9.5 mm
